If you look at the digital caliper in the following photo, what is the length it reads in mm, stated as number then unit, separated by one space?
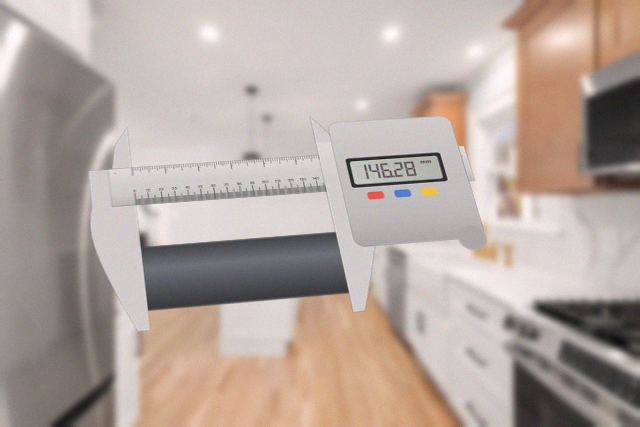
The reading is 146.28 mm
